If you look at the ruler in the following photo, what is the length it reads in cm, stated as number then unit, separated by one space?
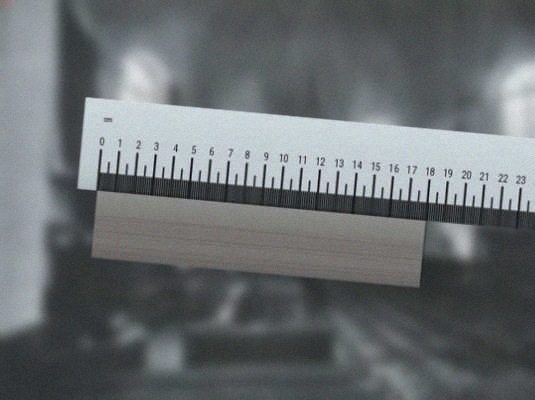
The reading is 18 cm
